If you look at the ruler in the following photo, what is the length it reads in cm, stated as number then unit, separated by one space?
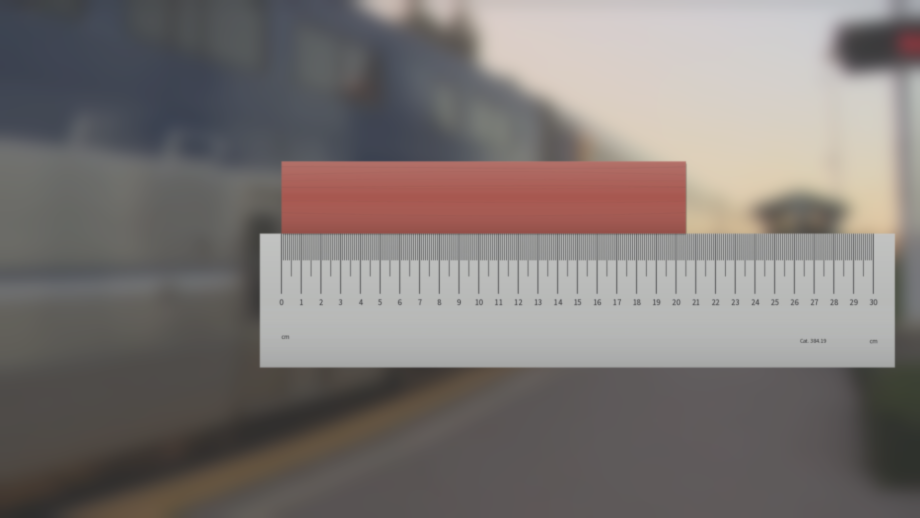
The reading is 20.5 cm
